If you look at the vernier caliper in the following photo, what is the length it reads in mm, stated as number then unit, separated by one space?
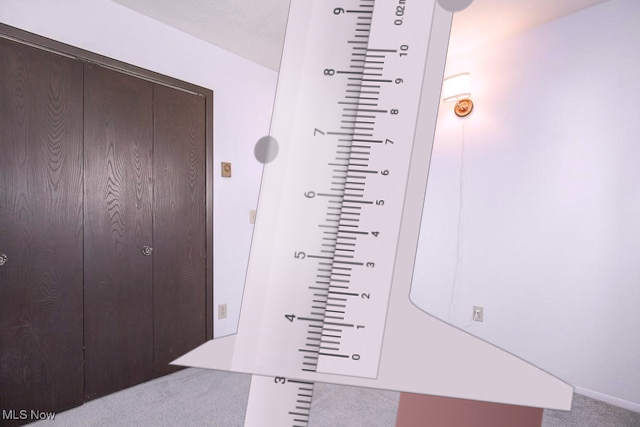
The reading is 34.8 mm
